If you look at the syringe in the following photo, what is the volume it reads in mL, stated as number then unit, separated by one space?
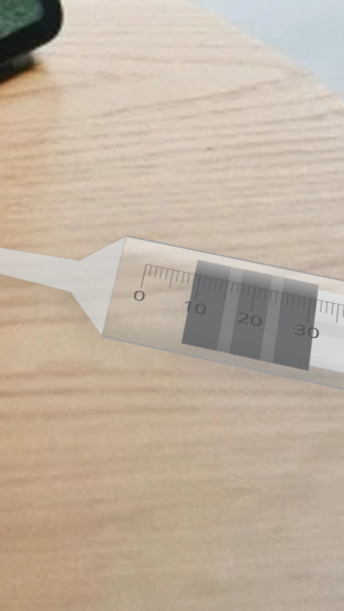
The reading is 9 mL
